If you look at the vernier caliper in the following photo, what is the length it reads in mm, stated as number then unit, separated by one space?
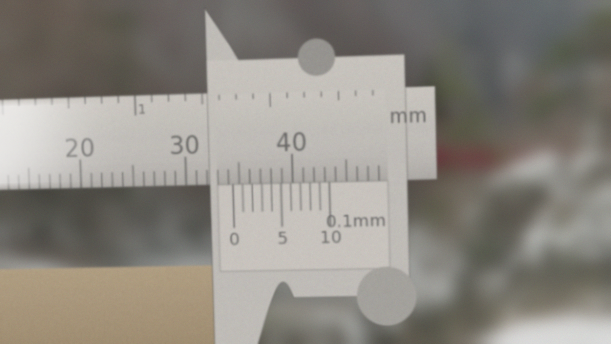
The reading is 34.4 mm
